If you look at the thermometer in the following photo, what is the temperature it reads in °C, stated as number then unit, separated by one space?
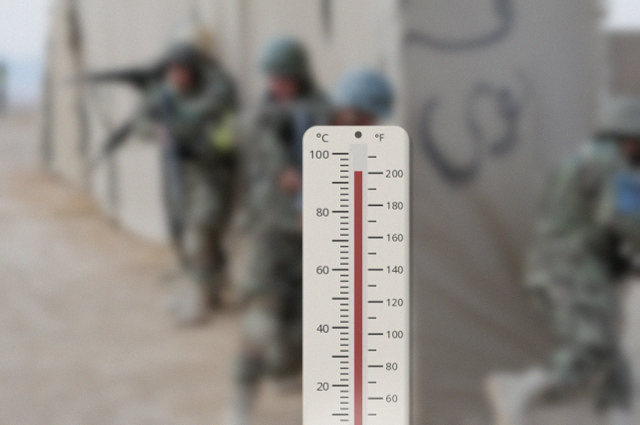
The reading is 94 °C
